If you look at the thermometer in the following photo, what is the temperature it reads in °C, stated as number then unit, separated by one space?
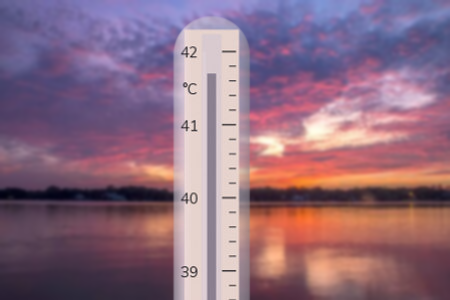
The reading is 41.7 °C
